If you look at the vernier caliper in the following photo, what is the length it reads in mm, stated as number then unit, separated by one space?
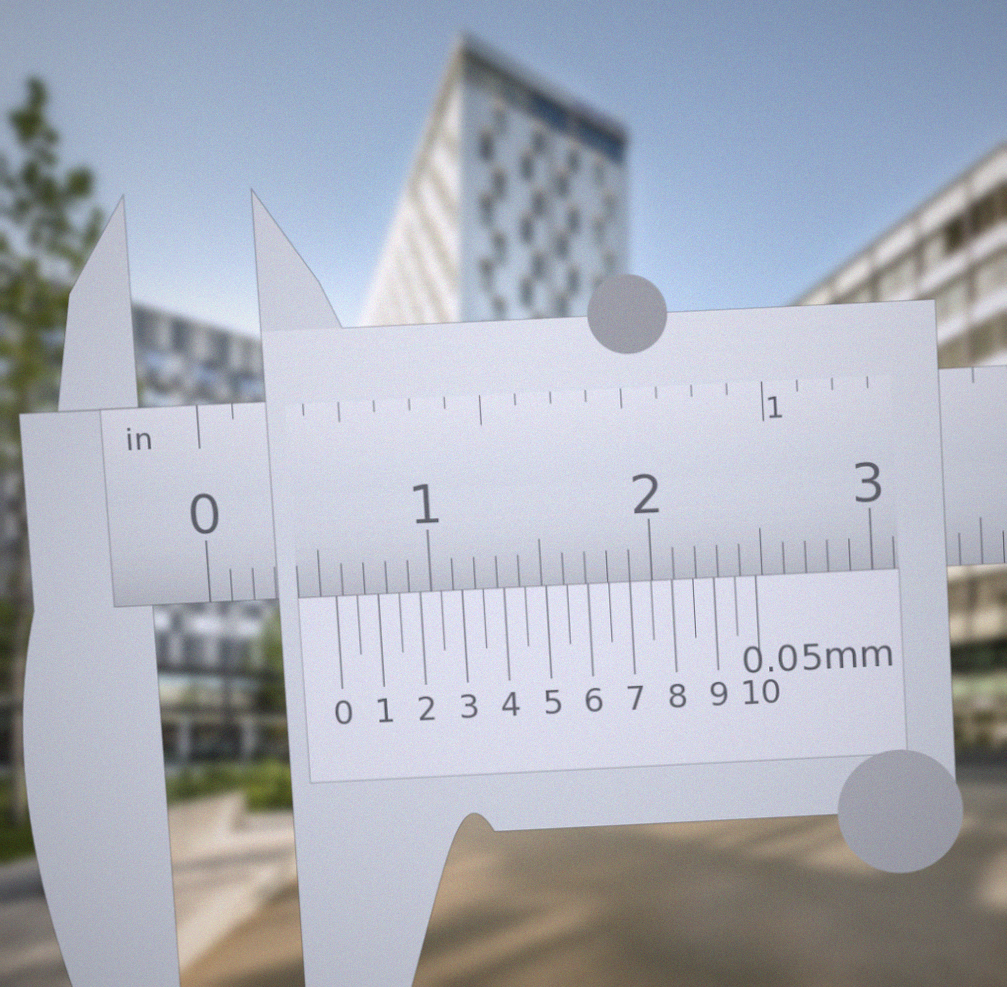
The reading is 5.70 mm
